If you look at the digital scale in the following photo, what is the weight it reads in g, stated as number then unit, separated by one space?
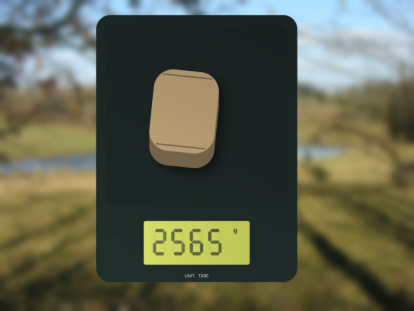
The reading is 2565 g
